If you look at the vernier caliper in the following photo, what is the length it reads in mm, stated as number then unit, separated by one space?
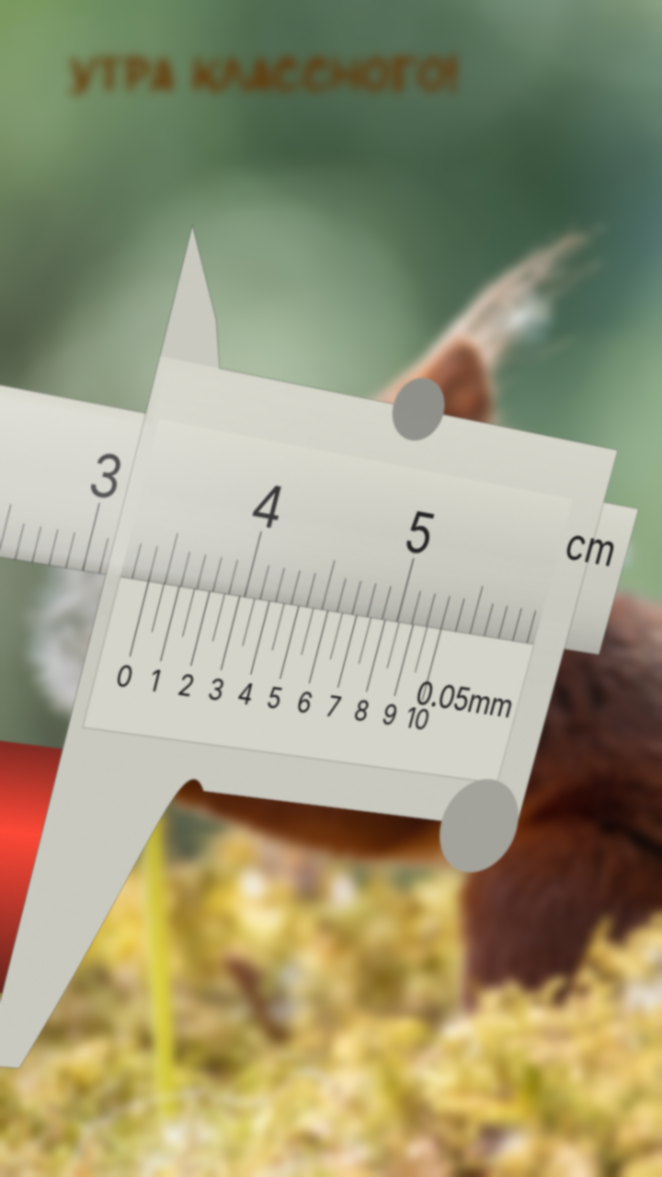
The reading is 34.0 mm
